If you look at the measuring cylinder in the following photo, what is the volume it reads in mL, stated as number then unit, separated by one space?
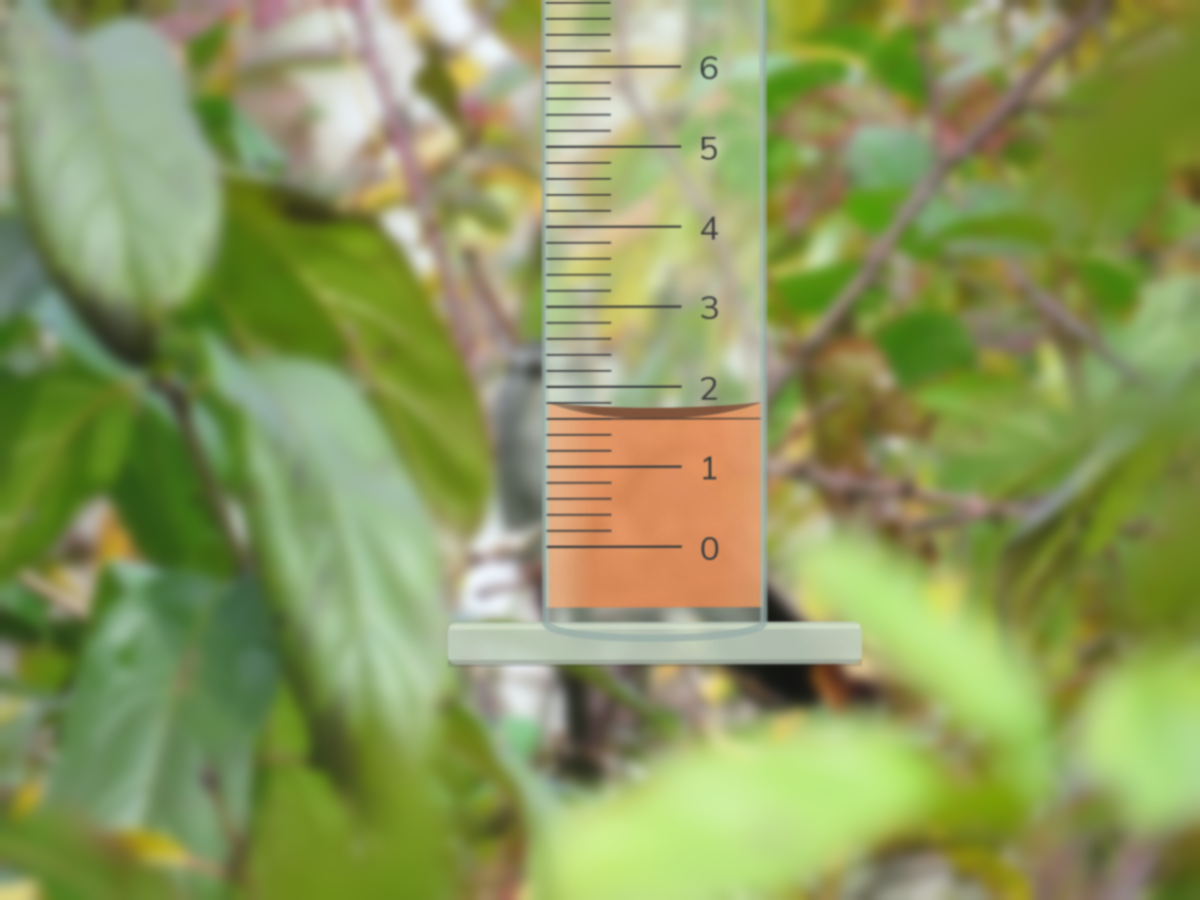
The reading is 1.6 mL
